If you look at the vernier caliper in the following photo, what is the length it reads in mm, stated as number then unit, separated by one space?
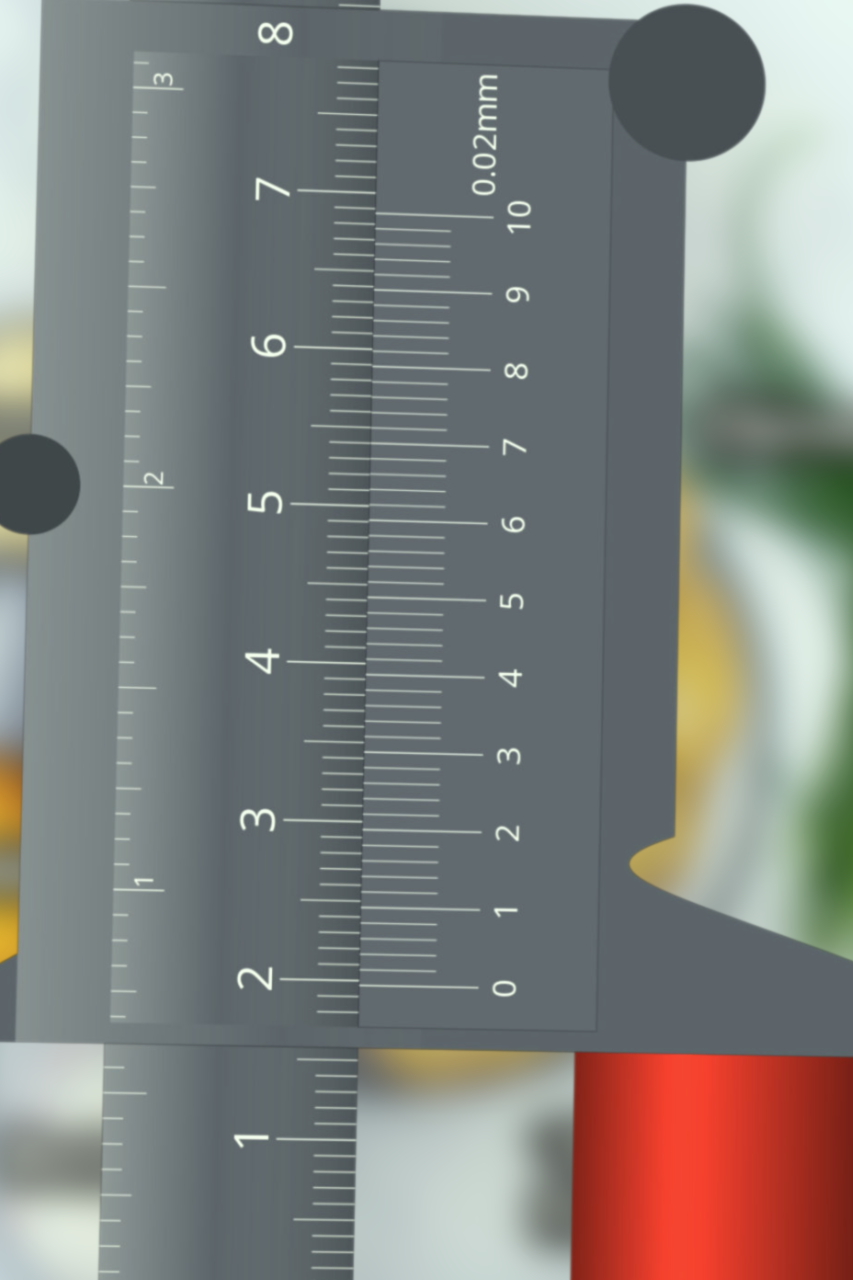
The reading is 19.7 mm
